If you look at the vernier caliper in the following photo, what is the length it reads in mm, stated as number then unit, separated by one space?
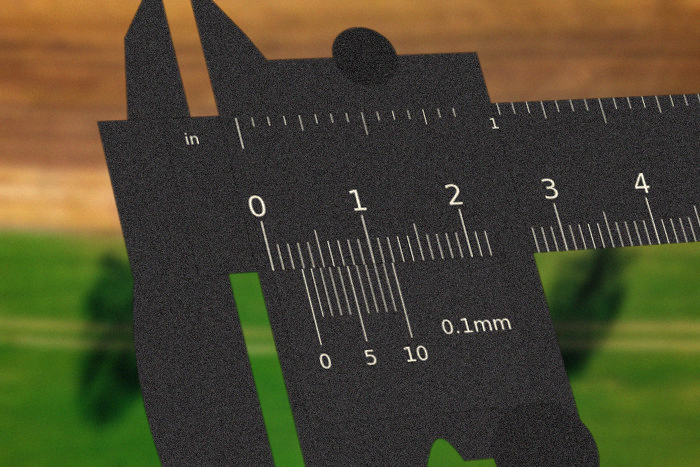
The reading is 2.8 mm
